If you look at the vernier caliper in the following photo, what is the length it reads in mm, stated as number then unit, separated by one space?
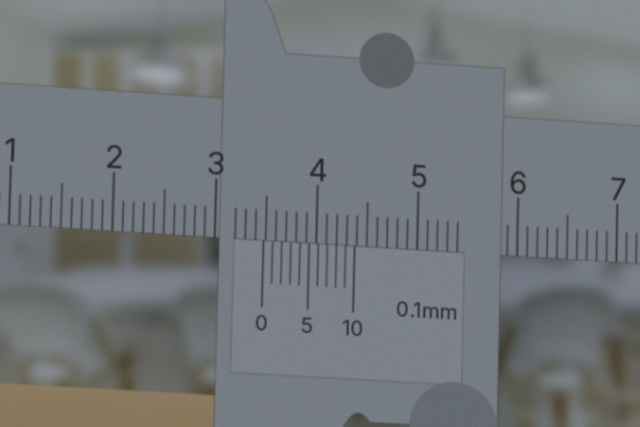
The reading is 34.8 mm
